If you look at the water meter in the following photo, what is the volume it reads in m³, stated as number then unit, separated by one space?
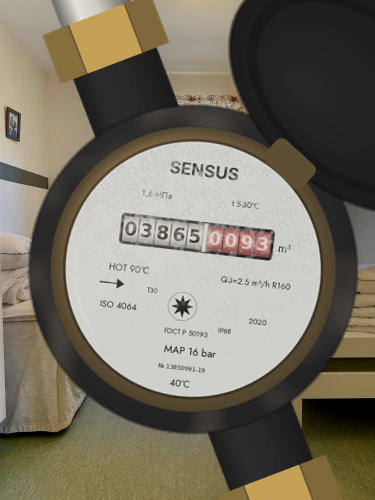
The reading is 3865.0093 m³
